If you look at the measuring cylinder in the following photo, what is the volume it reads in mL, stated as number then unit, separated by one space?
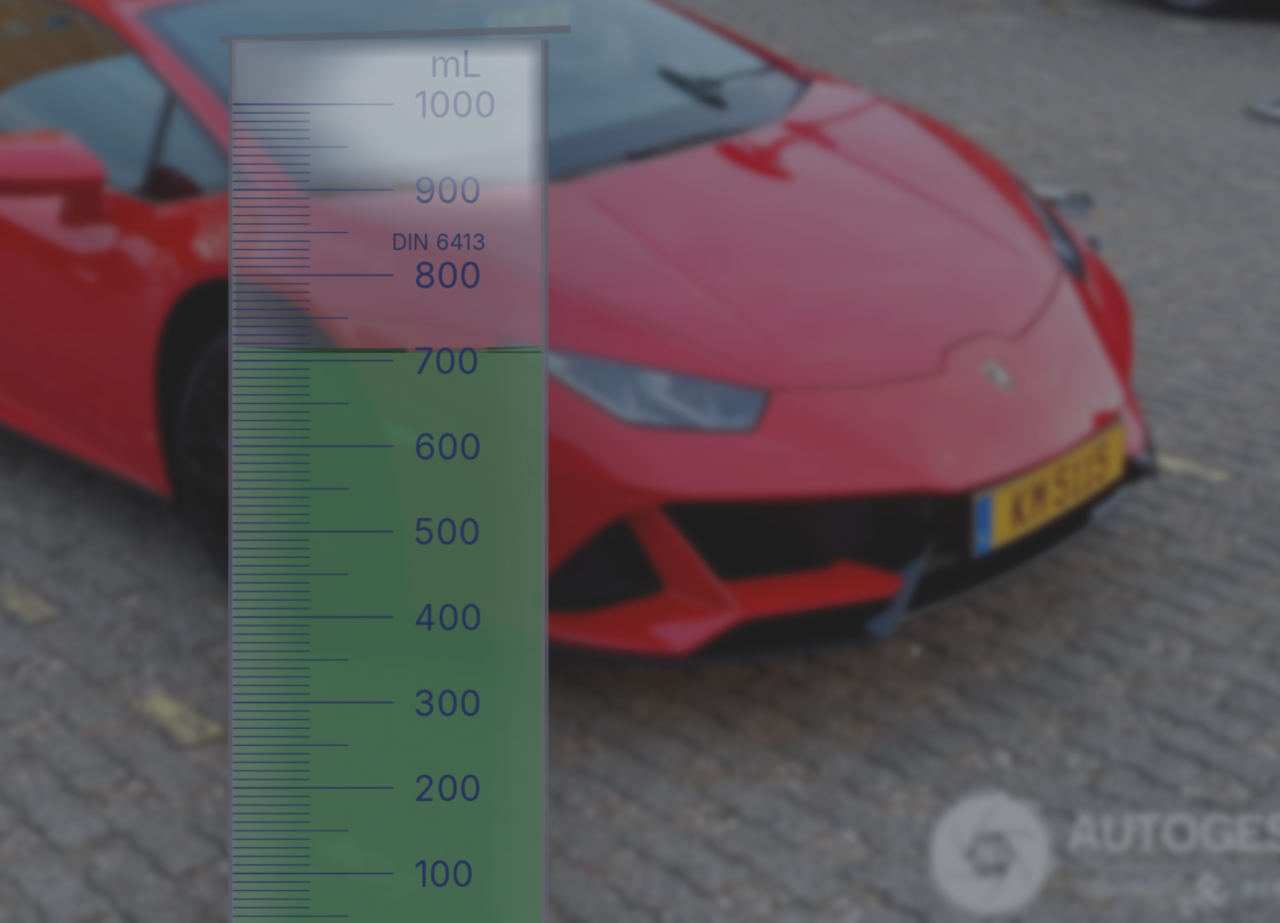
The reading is 710 mL
